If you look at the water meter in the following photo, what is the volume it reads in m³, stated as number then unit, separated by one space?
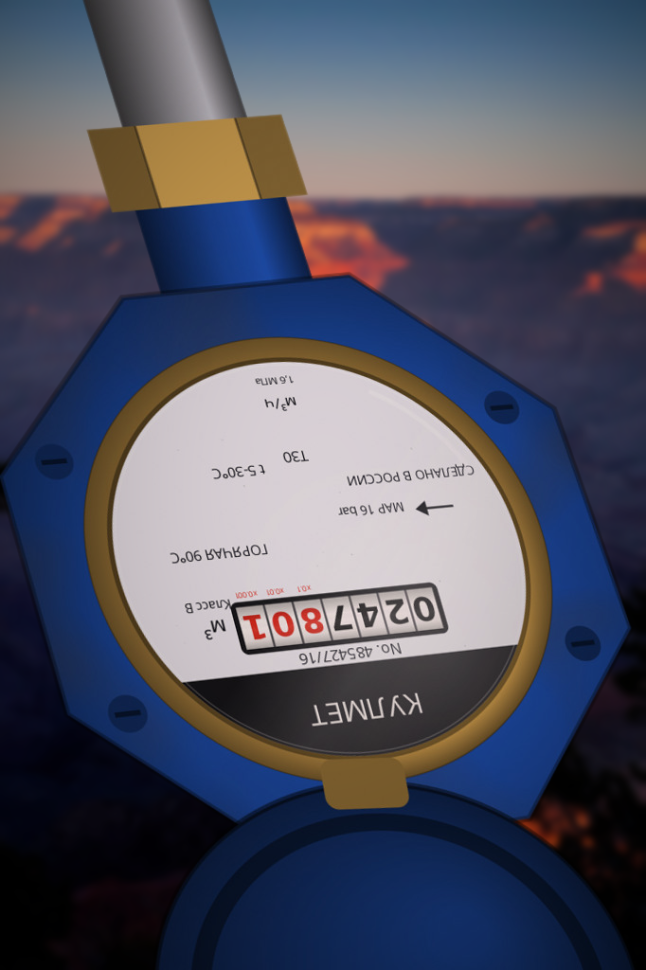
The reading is 247.801 m³
